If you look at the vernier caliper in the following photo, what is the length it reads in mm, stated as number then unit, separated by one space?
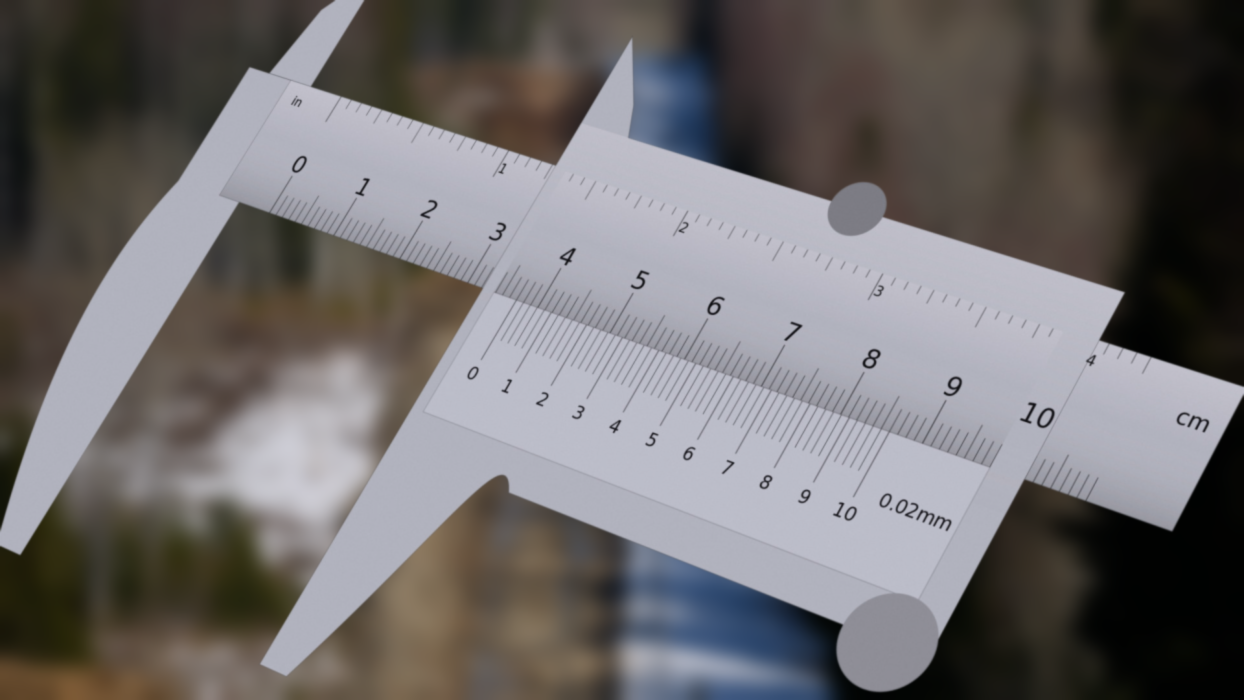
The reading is 37.0 mm
